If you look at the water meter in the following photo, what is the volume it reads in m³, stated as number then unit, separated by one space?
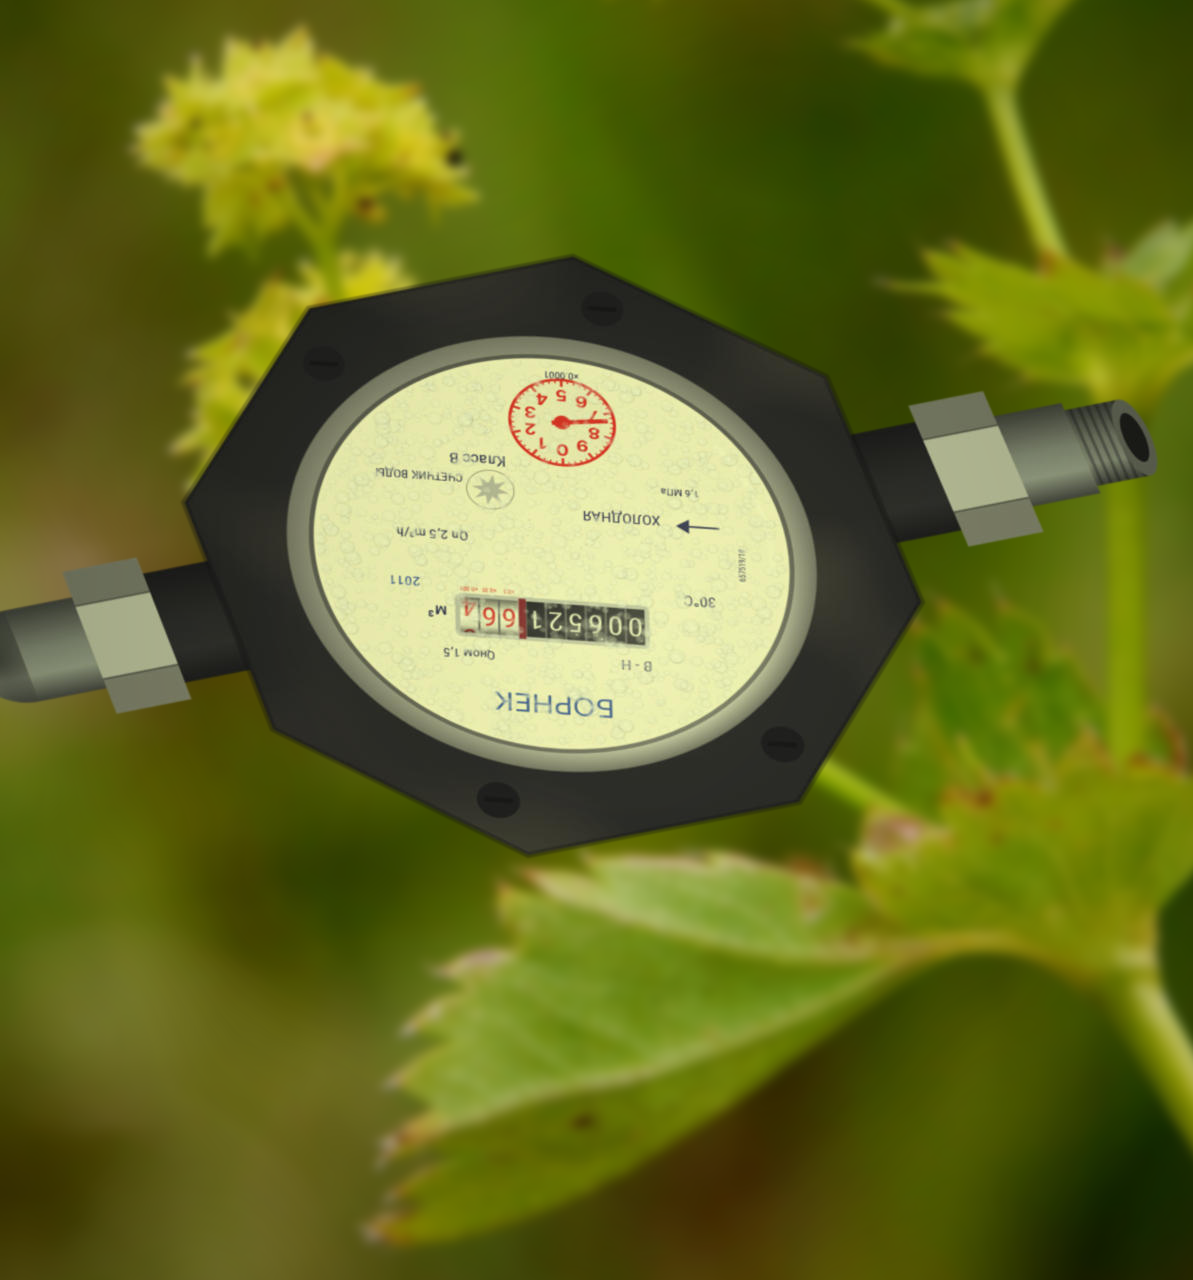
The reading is 6521.6637 m³
